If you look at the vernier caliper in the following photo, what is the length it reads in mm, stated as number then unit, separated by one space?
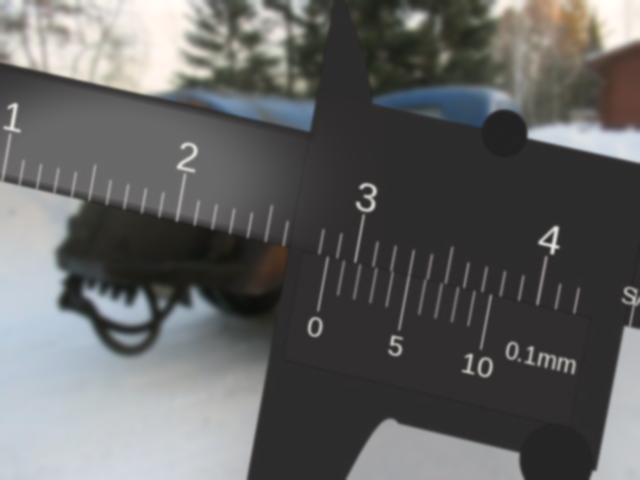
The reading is 28.5 mm
